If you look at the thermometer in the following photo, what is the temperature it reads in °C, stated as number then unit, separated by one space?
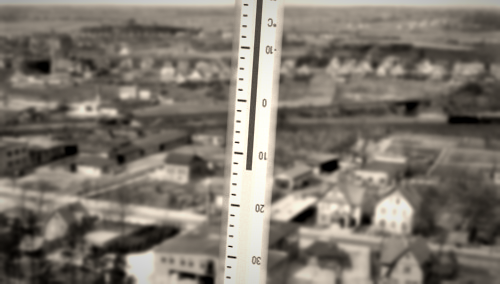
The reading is 13 °C
